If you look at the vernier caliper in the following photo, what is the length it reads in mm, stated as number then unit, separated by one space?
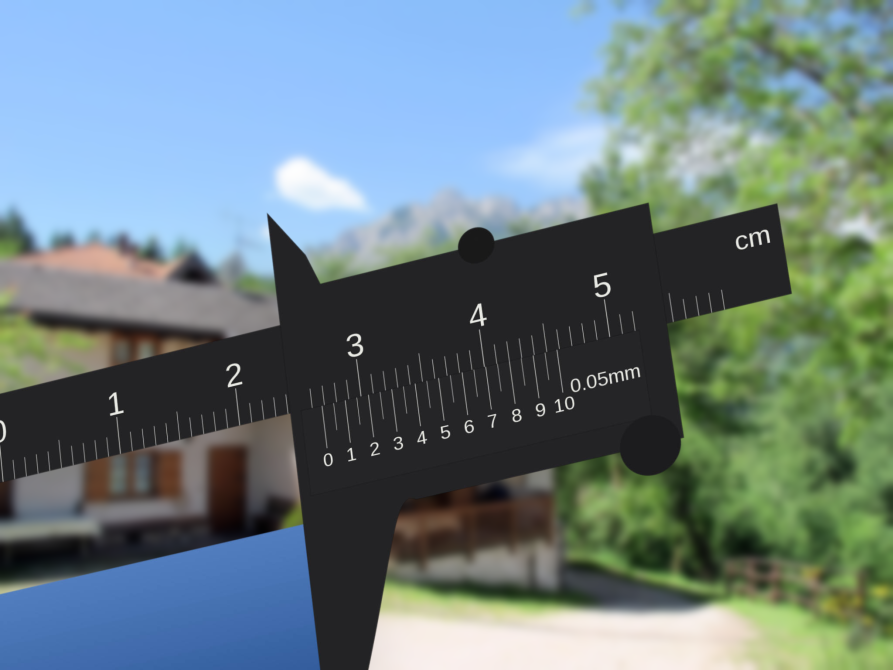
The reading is 26.8 mm
